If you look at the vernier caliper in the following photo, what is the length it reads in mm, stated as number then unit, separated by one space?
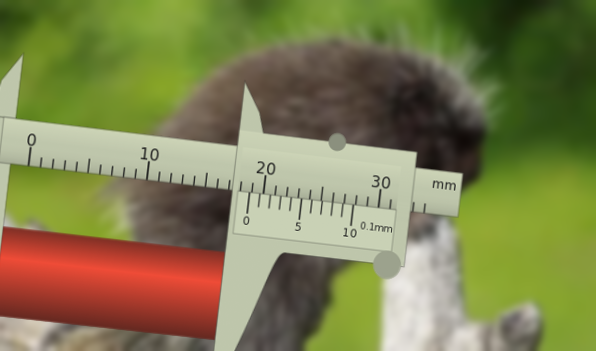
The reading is 18.8 mm
